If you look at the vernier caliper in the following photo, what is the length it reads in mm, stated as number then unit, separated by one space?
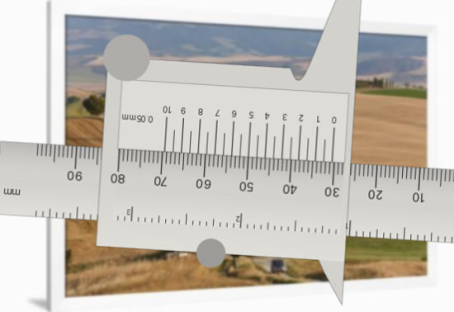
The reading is 30.5 mm
